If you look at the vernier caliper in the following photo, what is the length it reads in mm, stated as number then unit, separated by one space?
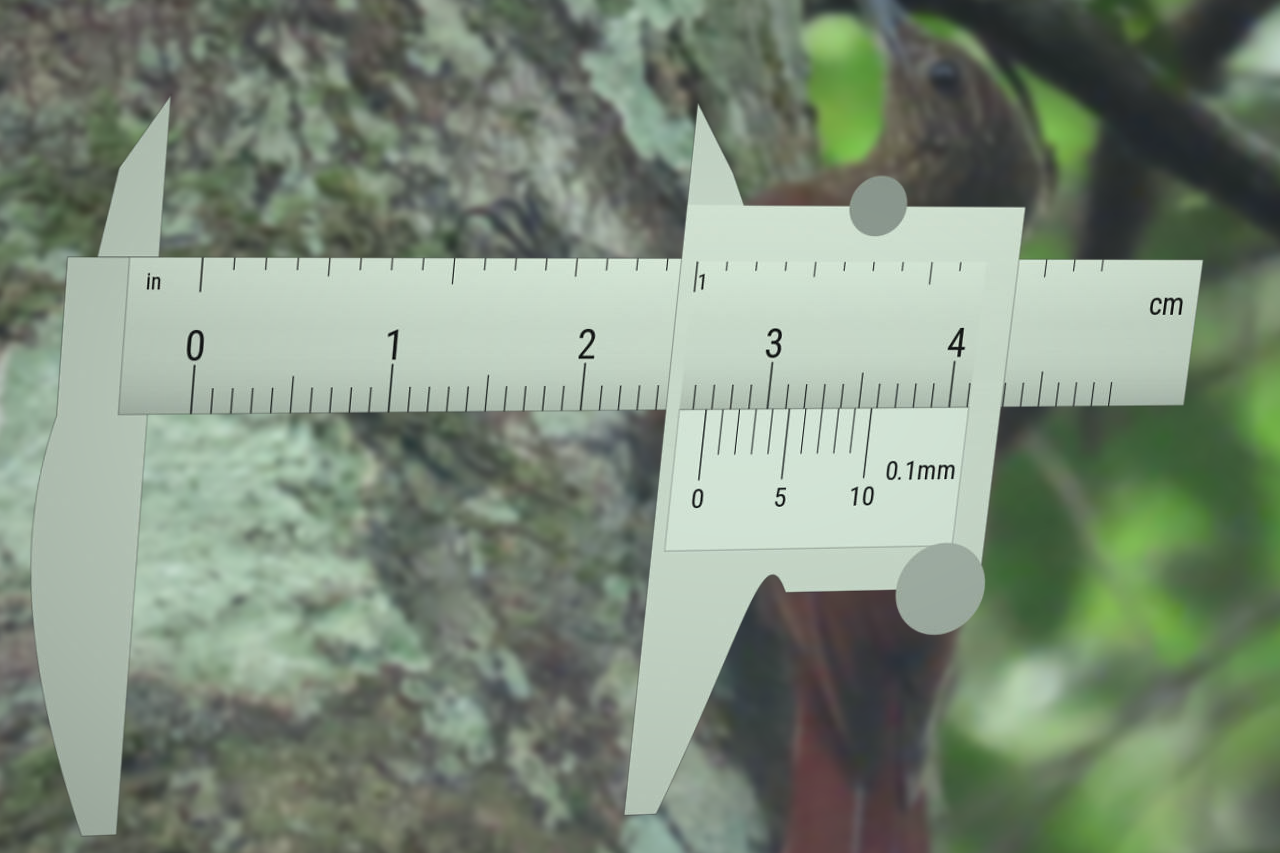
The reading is 26.7 mm
